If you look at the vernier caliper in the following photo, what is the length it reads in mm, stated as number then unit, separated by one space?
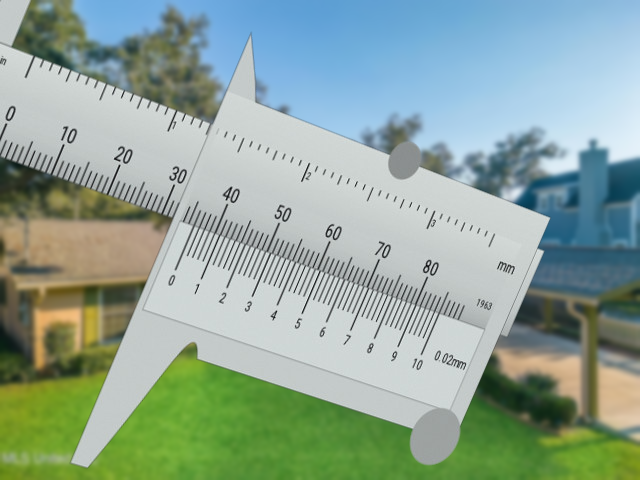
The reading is 36.0 mm
